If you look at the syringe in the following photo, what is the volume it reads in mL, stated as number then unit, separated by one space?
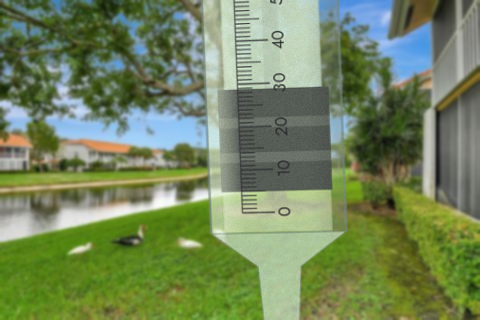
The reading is 5 mL
